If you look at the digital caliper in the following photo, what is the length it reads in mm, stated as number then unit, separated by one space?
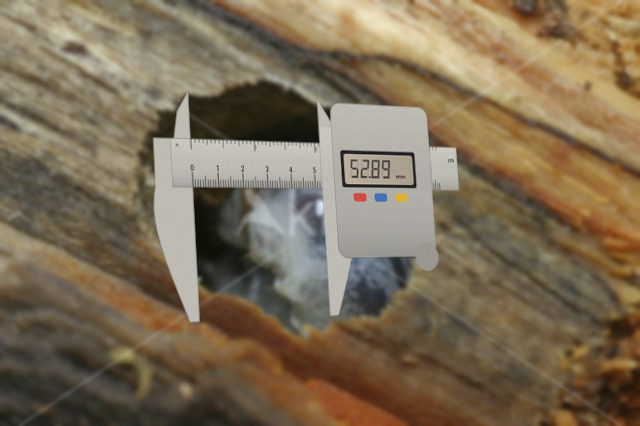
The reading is 52.89 mm
